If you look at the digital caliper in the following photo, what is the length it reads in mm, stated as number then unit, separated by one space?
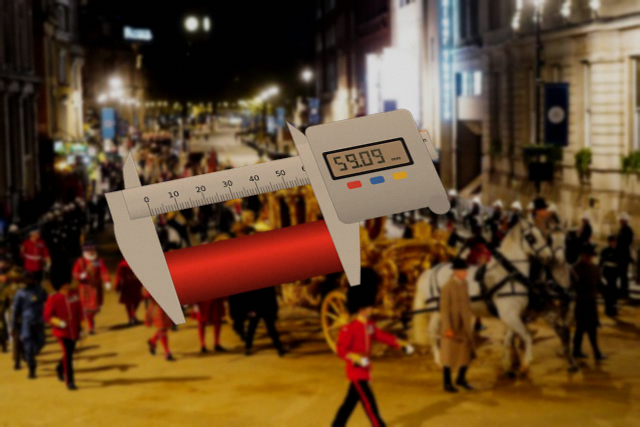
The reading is 59.09 mm
